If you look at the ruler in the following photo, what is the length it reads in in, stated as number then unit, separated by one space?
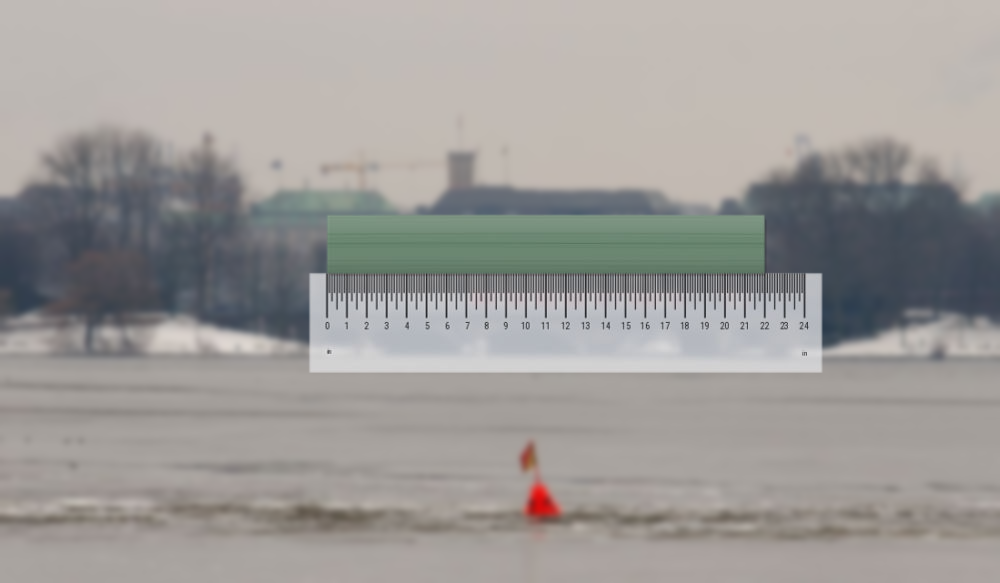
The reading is 22 in
